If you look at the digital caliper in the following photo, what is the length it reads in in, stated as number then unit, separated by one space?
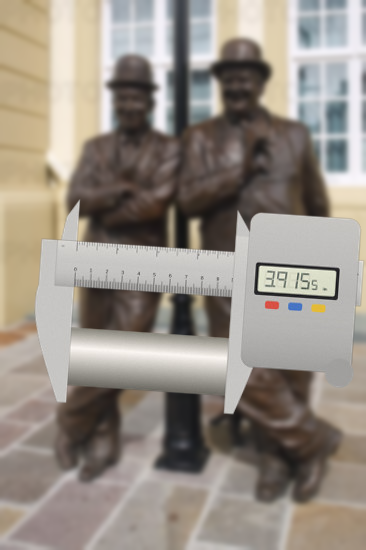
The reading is 3.9155 in
